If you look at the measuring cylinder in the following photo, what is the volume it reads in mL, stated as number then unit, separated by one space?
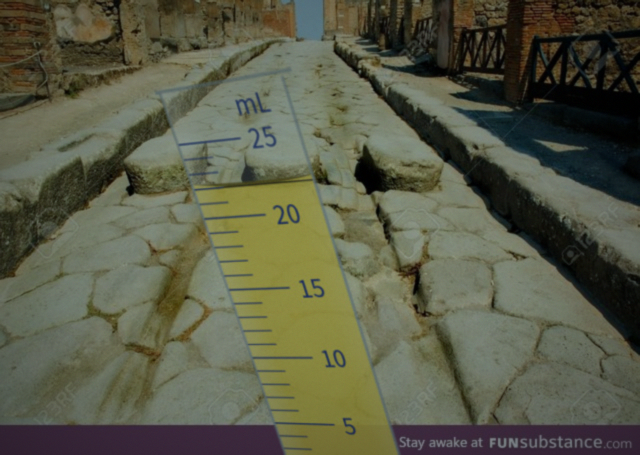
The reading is 22 mL
